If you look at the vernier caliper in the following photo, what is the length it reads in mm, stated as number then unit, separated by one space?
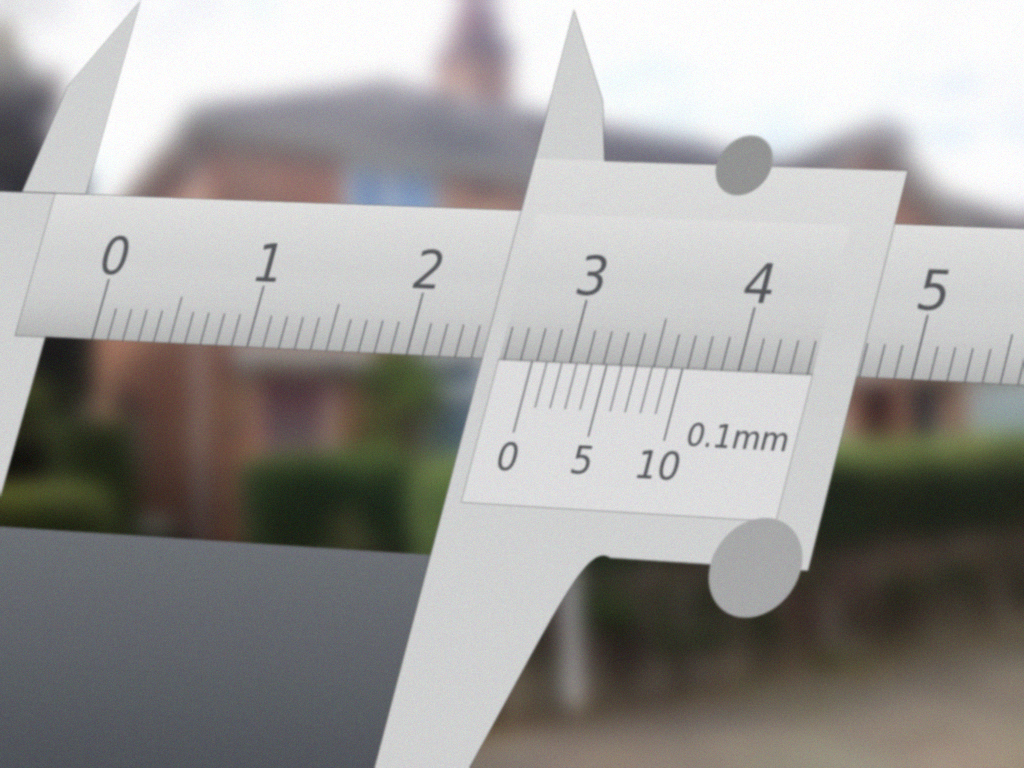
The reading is 27.7 mm
